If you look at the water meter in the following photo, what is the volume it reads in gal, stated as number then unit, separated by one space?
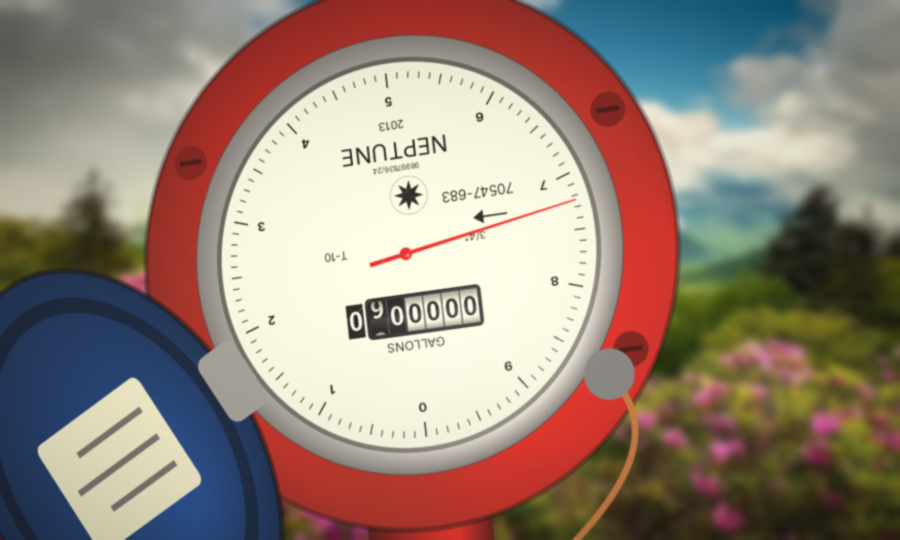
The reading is 57.2 gal
